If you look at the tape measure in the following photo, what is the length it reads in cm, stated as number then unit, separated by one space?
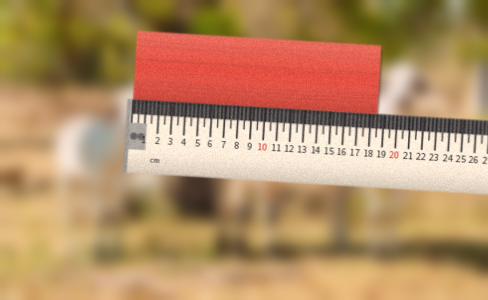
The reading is 18.5 cm
